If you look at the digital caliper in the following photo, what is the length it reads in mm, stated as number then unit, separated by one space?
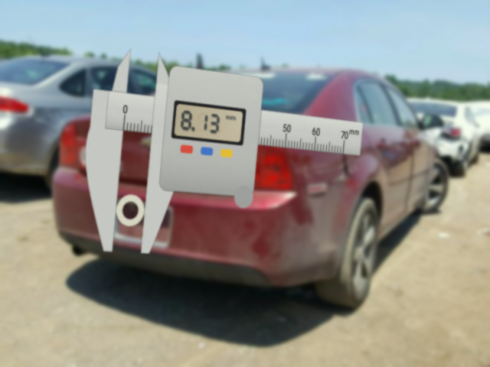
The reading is 8.13 mm
